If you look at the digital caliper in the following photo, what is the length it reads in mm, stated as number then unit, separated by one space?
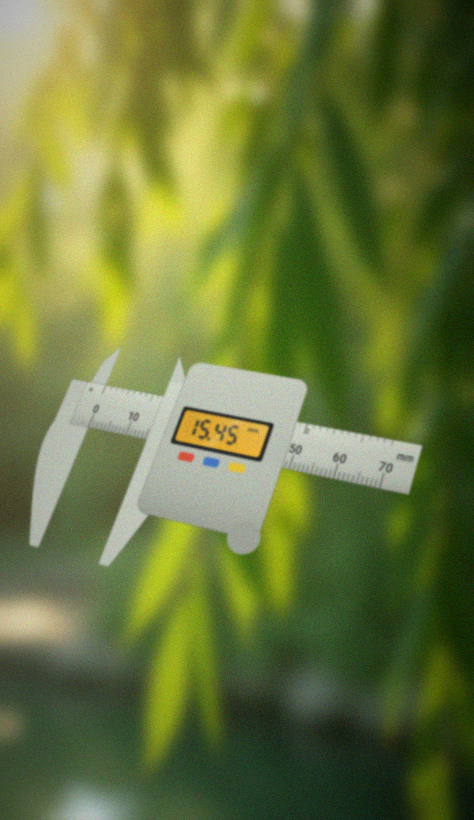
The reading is 15.45 mm
